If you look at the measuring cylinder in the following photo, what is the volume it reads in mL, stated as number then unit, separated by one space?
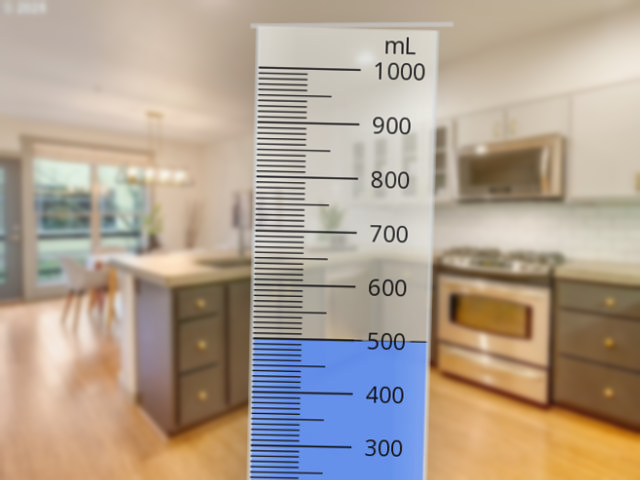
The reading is 500 mL
